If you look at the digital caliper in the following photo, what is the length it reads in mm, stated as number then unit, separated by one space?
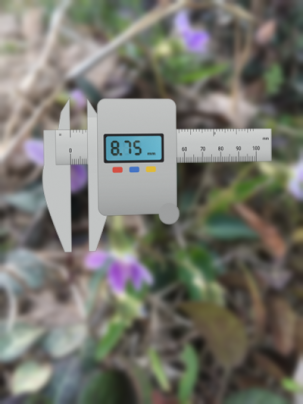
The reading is 8.75 mm
